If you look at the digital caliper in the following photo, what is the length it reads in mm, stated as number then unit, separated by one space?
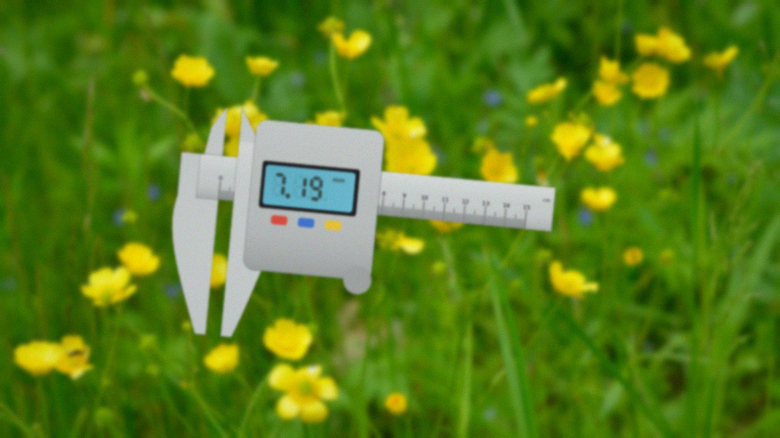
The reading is 7.19 mm
